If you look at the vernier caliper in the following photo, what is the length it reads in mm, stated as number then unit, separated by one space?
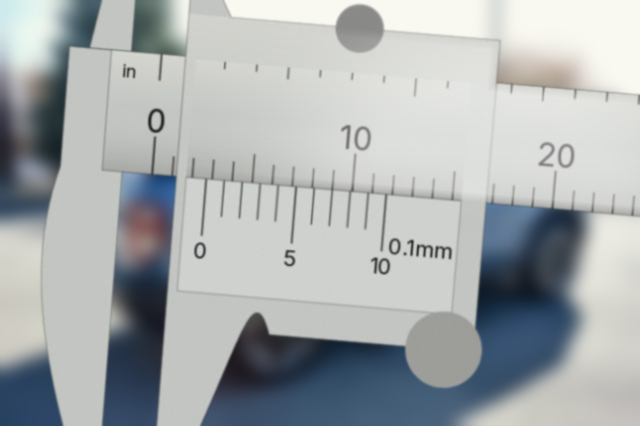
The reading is 2.7 mm
